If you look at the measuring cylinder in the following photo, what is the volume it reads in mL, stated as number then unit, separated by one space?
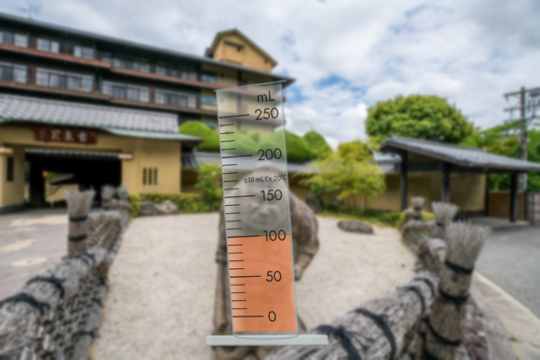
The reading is 100 mL
